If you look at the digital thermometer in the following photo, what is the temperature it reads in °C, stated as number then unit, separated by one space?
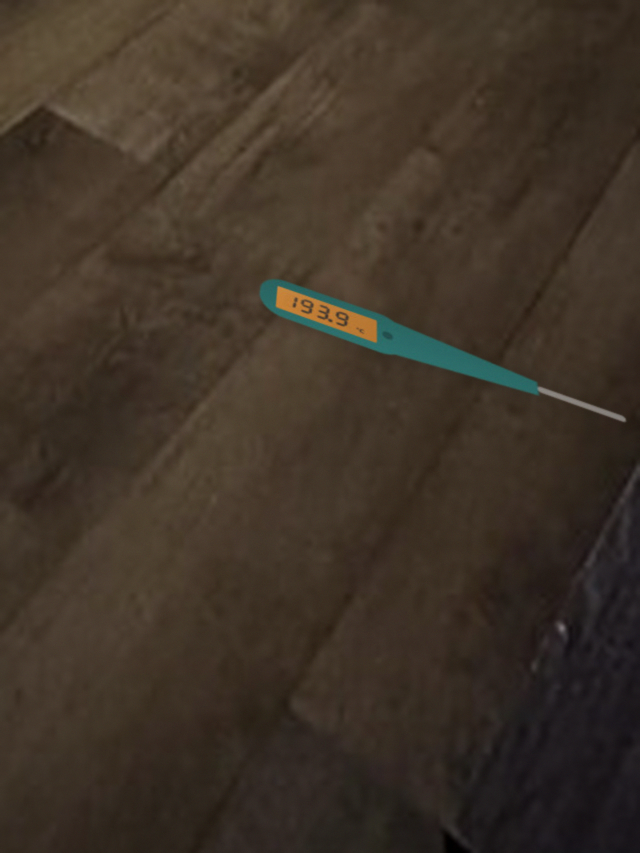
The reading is 193.9 °C
